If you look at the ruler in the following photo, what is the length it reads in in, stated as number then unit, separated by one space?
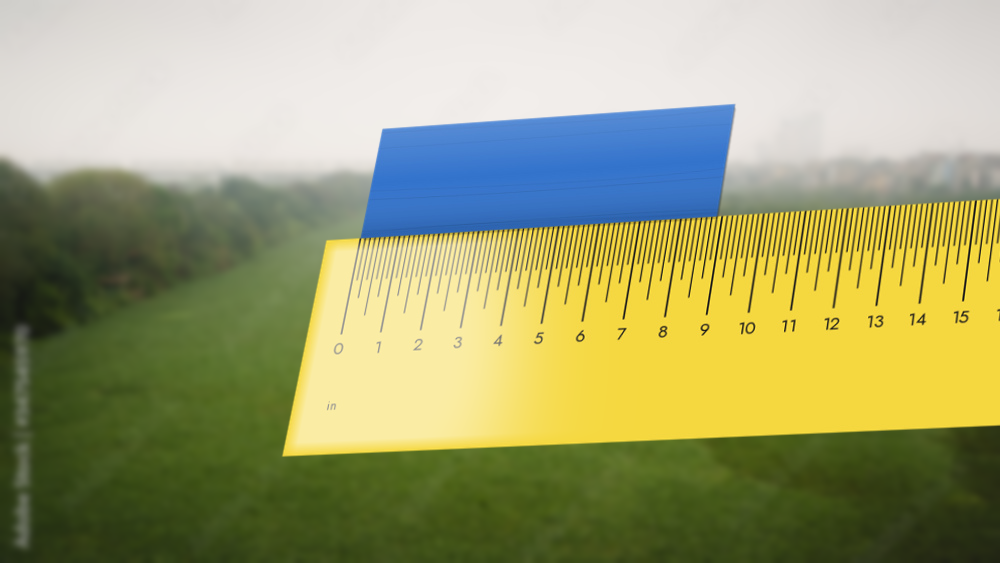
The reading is 8.875 in
